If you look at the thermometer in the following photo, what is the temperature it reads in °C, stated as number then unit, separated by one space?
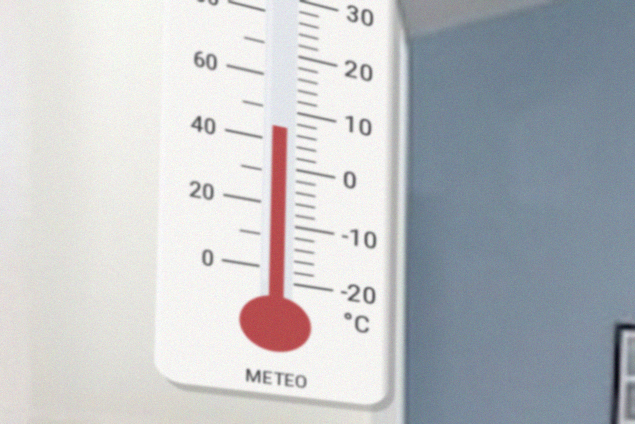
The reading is 7 °C
